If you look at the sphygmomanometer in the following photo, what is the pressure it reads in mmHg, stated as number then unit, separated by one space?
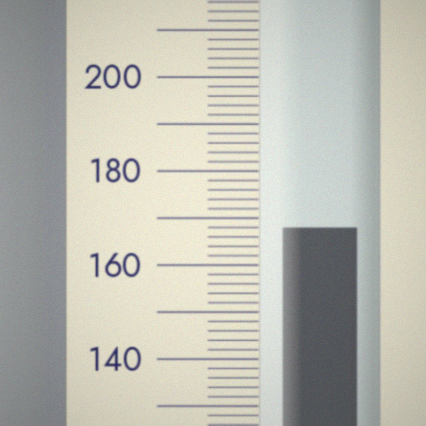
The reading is 168 mmHg
